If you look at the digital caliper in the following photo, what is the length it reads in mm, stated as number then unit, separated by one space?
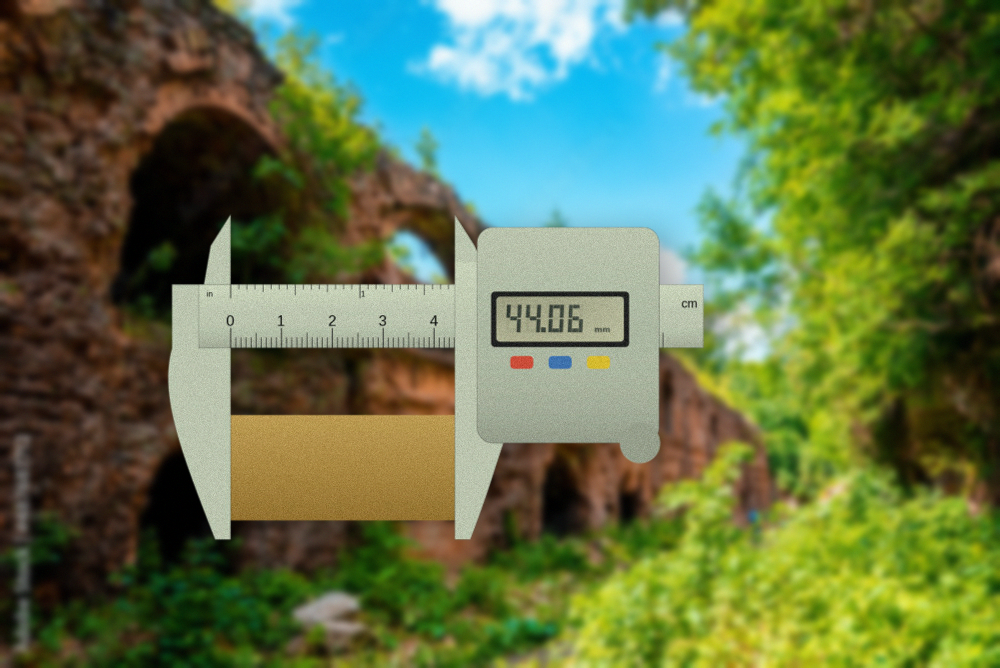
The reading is 44.06 mm
